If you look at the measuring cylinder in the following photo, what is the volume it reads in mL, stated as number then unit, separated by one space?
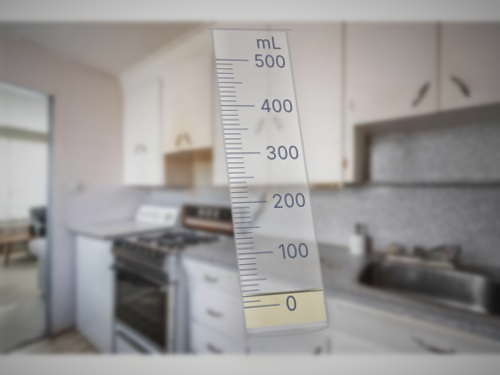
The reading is 20 mL
